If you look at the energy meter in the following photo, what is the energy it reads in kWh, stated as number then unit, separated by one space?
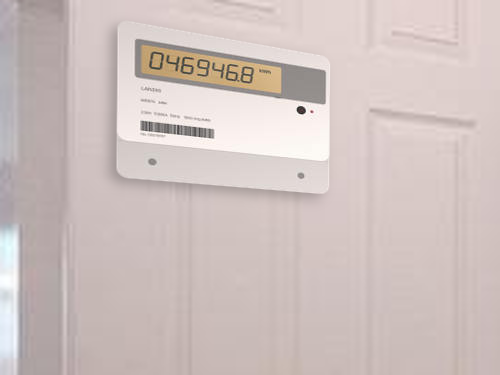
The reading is 46946.8 kWh
